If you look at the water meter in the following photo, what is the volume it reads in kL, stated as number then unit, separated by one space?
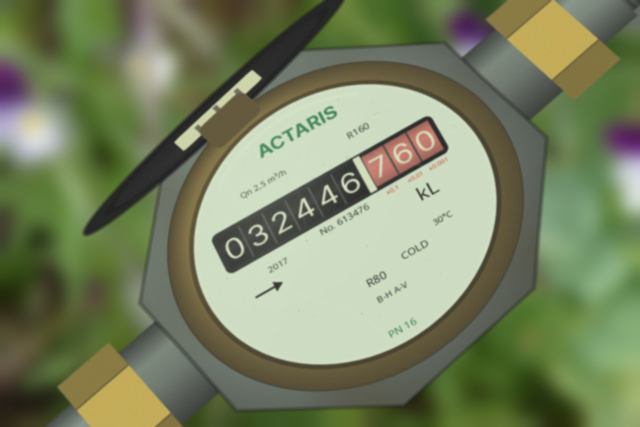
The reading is 32446.760 kL
